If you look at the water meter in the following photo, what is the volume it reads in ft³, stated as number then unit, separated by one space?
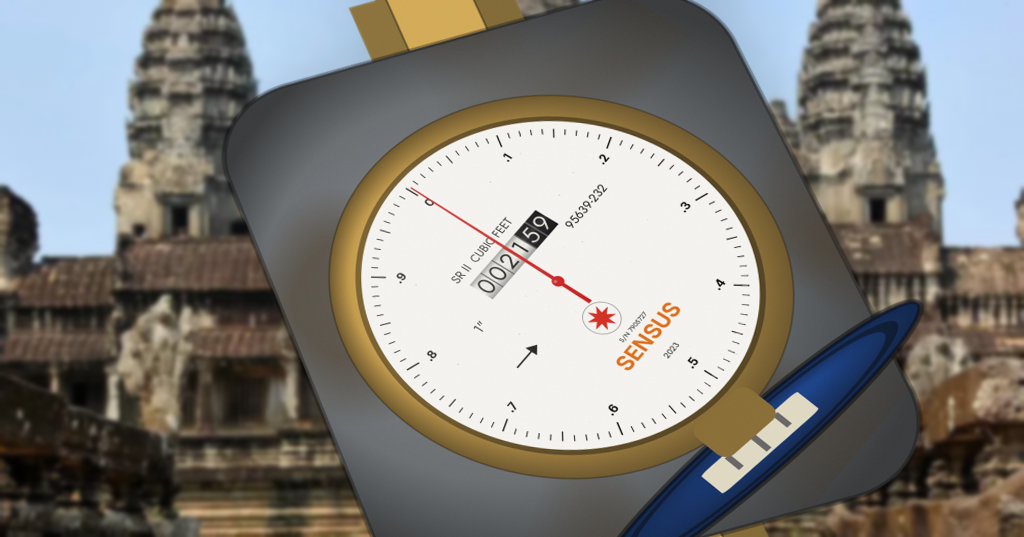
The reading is 2159.00 ft³
